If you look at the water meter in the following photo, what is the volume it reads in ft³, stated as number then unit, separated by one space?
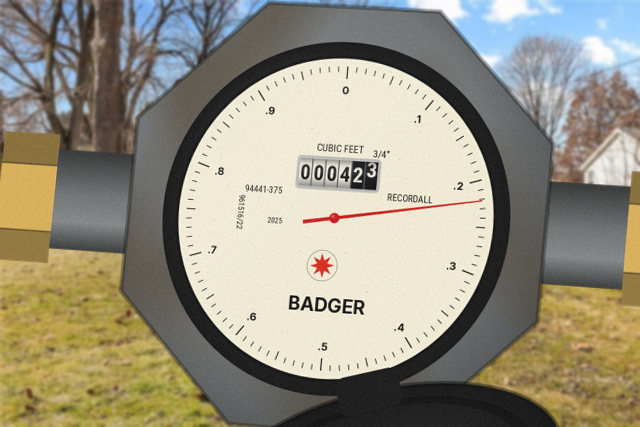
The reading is 423.22 ft³
